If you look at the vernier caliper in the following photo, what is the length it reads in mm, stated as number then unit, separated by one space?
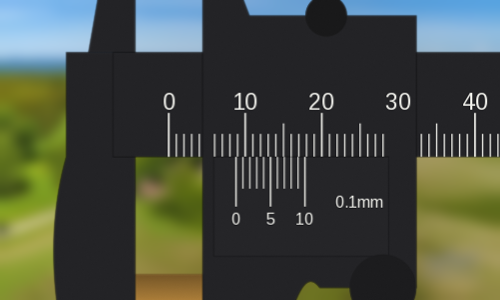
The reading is 8.8 mm
